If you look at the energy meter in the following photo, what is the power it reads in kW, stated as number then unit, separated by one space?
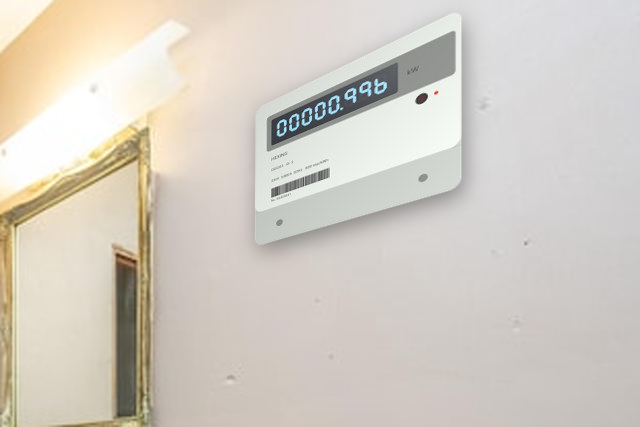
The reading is 0.996 kW
